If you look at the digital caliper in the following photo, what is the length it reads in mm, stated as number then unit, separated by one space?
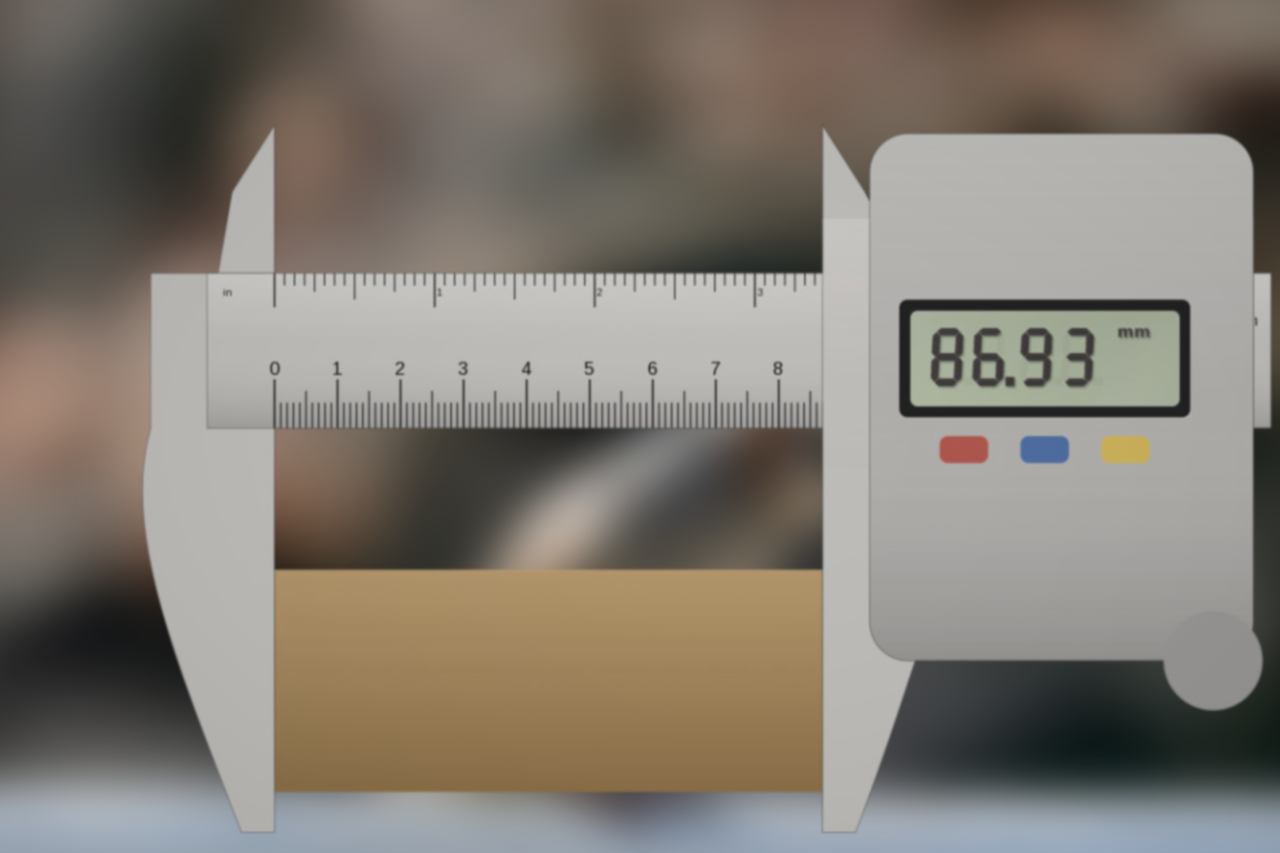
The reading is 86.93 mm
